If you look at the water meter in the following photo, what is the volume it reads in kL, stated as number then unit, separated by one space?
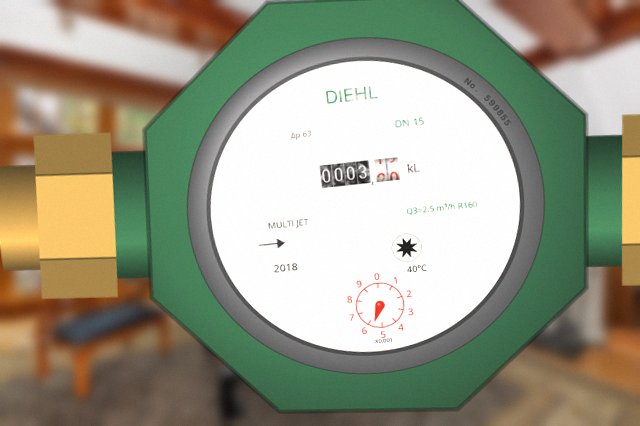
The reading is 3.195 kL
